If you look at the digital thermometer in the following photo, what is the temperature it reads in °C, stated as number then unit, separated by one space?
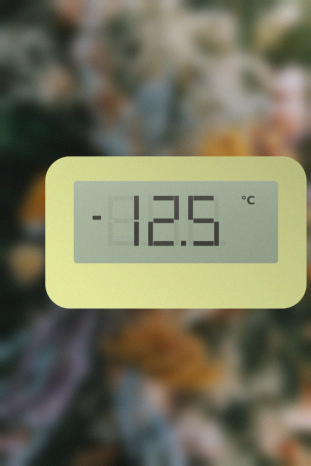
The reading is -12.5 °C
